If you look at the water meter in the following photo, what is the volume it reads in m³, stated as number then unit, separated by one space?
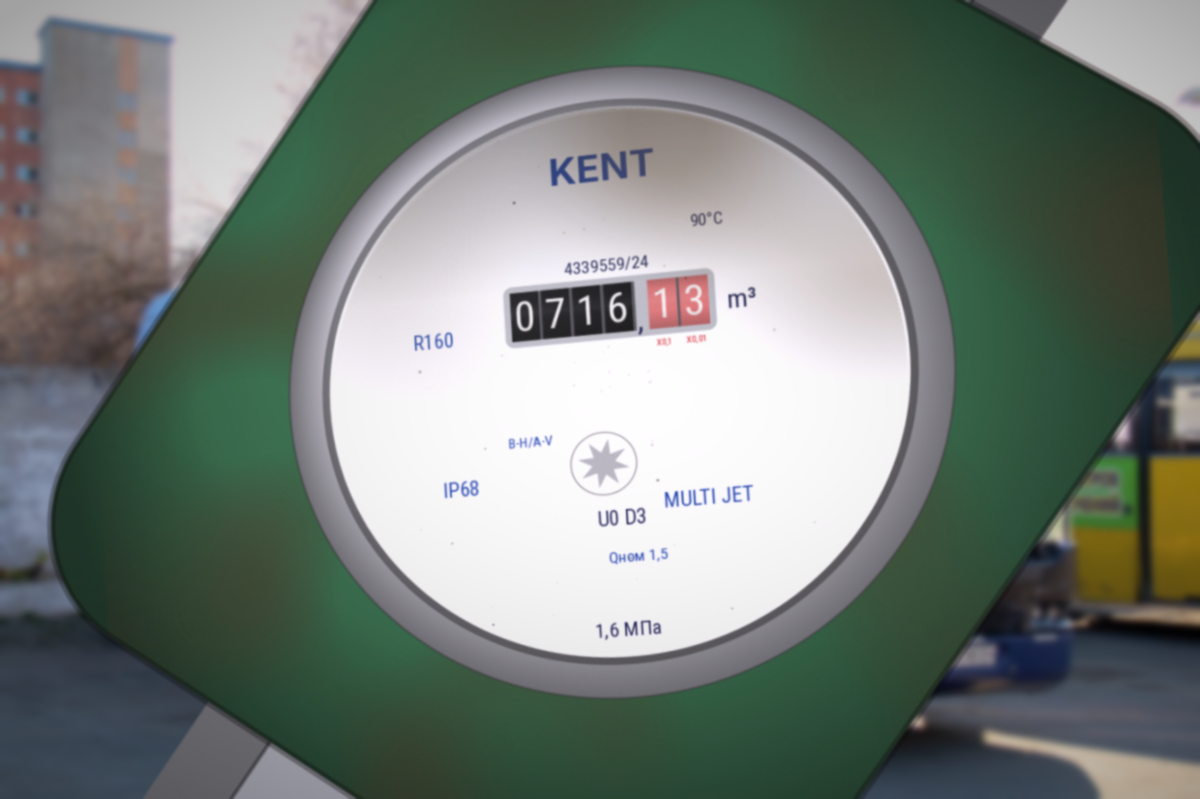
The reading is 716.13 m³
